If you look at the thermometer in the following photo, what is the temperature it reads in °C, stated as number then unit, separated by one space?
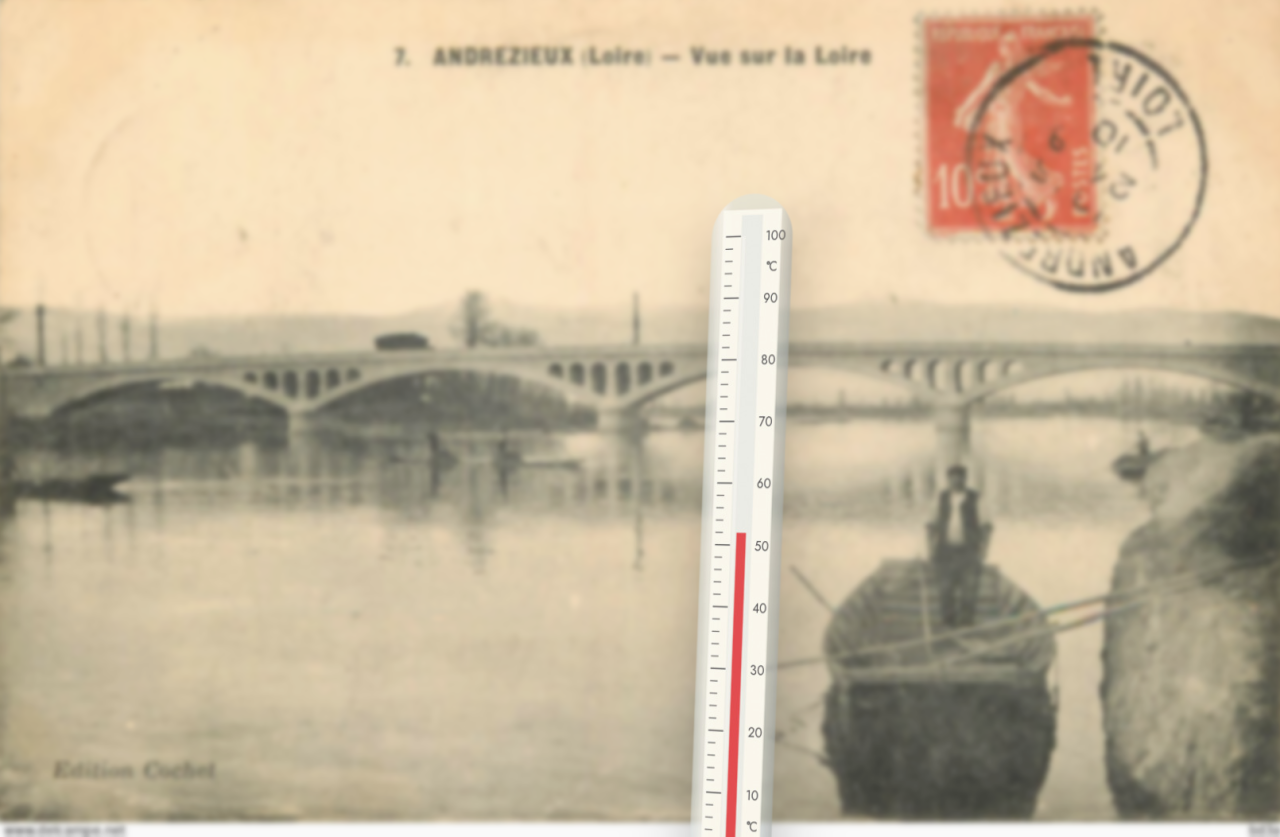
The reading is 52 °C
